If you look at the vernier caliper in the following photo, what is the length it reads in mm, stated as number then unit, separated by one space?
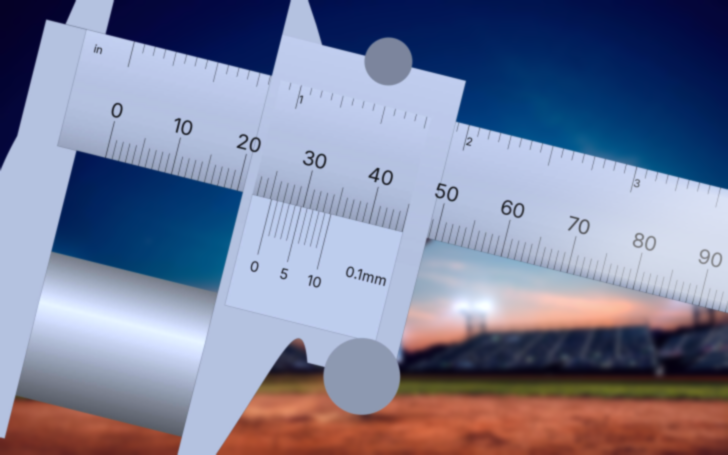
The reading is 25.2 mm
